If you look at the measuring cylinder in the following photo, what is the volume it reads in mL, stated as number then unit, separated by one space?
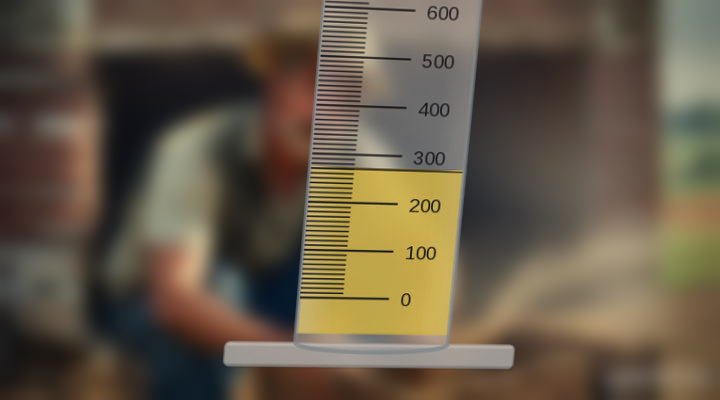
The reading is 270 mL
